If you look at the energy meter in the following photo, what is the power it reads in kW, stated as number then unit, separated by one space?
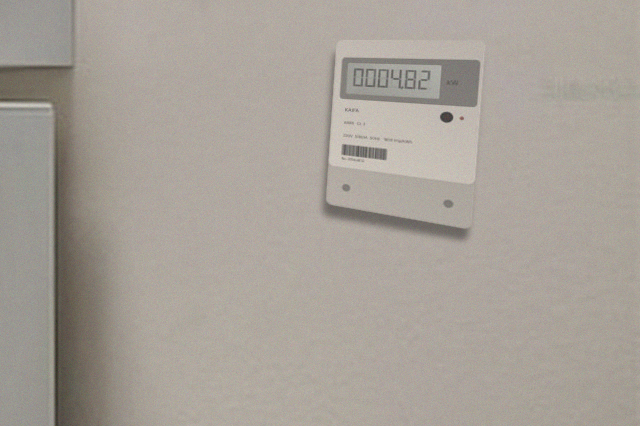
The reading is 4.82 kW
